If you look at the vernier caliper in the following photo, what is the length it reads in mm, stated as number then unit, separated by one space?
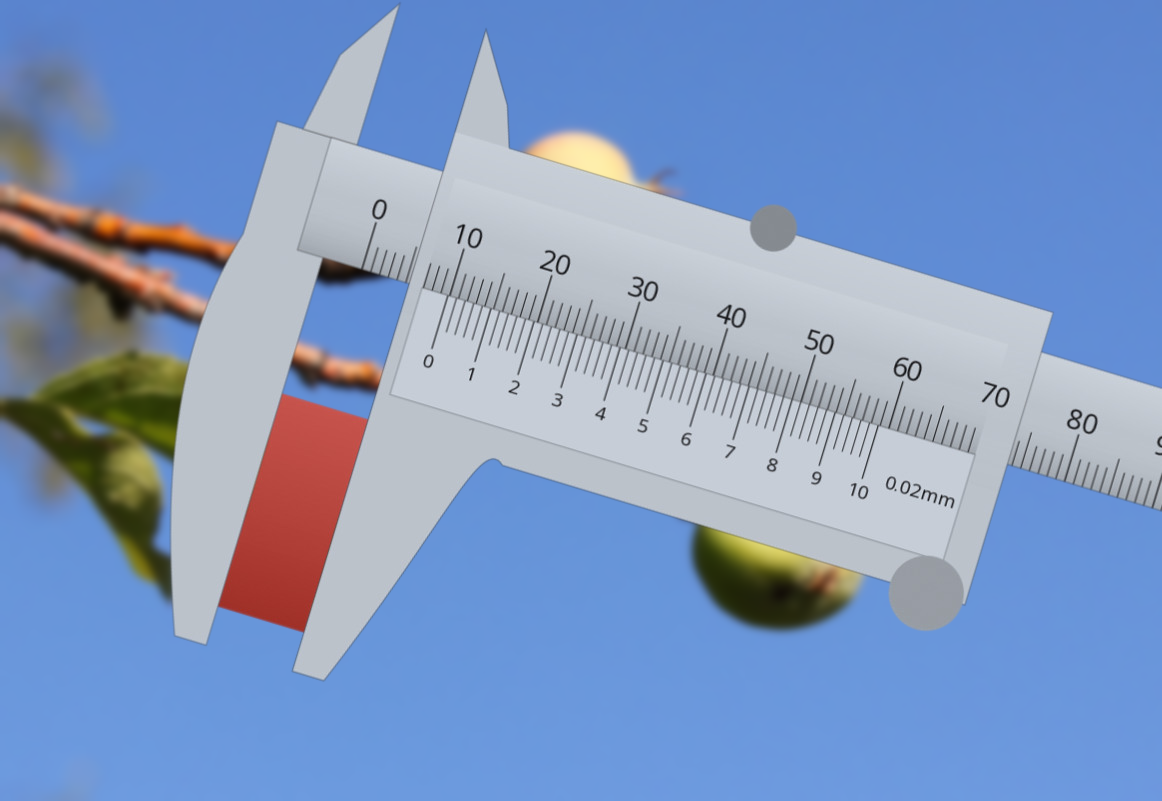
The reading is 9.8 mm
